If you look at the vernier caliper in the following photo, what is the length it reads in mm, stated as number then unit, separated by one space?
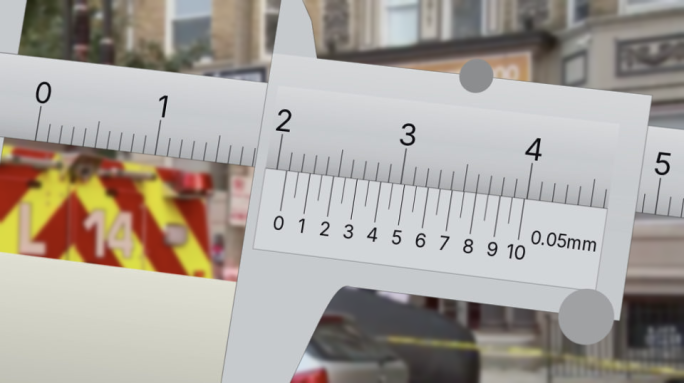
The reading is 20.8 mm
